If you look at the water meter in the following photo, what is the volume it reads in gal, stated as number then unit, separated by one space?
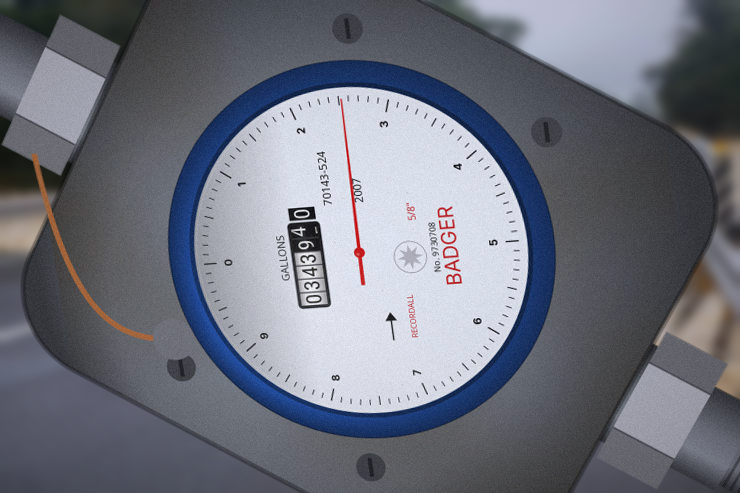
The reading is 343942.5 gal
